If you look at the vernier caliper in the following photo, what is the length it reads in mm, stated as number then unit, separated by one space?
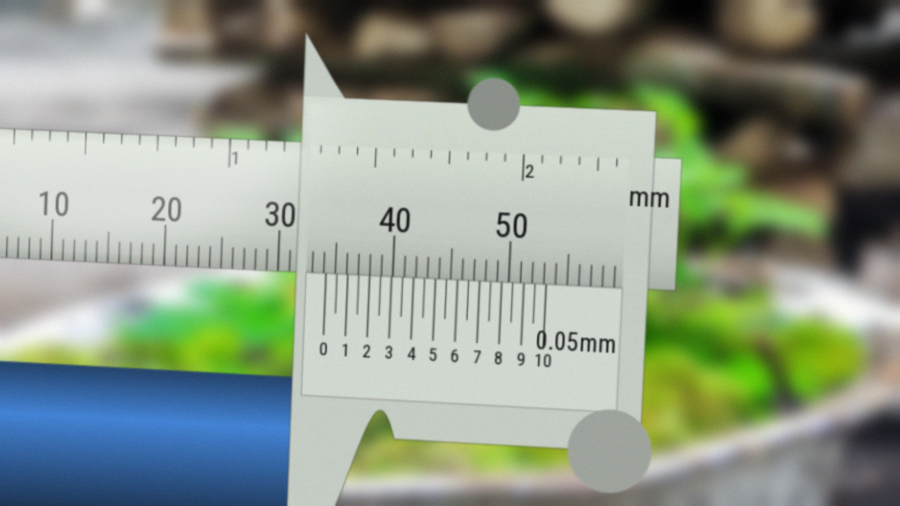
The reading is 34.2 mm
